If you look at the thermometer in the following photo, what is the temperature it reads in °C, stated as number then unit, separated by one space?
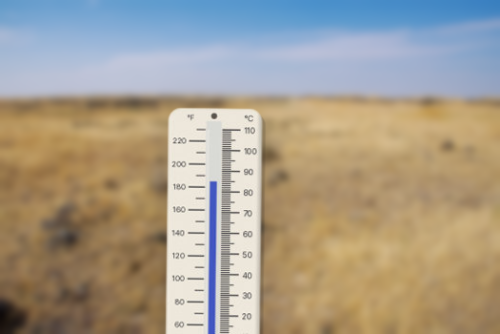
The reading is 85 °C
